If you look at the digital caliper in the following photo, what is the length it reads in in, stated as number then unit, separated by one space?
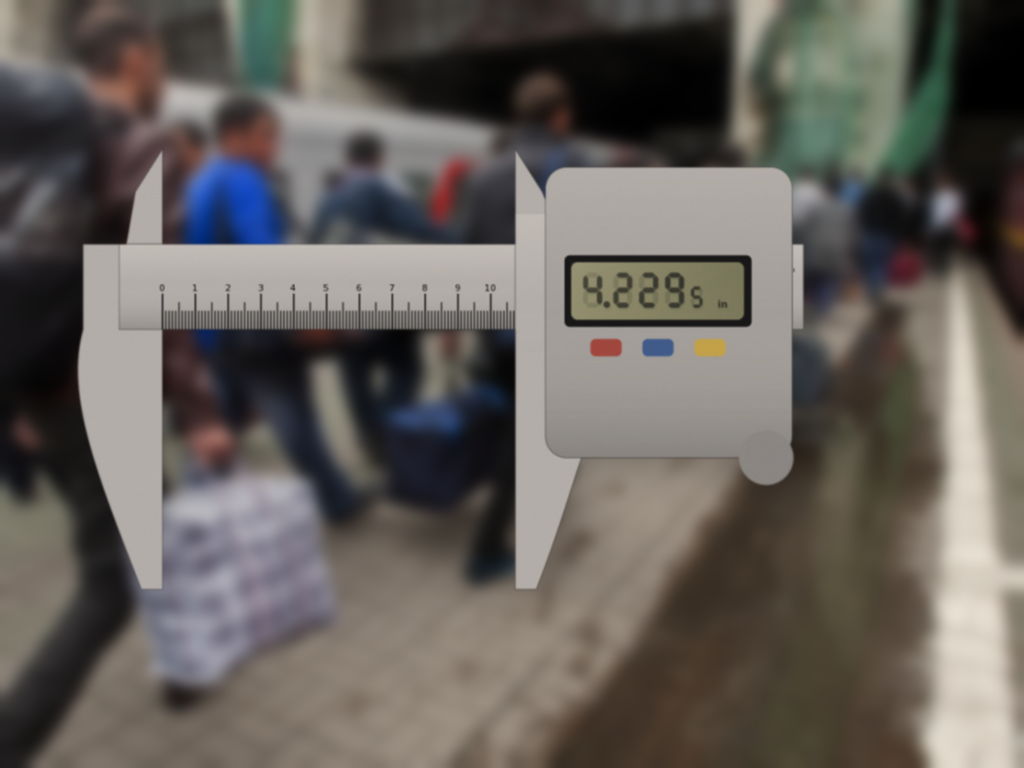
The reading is 4.2295 in
